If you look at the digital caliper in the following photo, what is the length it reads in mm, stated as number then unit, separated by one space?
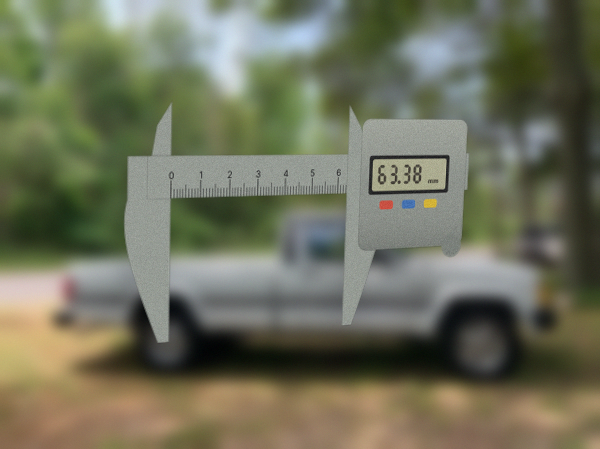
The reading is 63.38 mm
